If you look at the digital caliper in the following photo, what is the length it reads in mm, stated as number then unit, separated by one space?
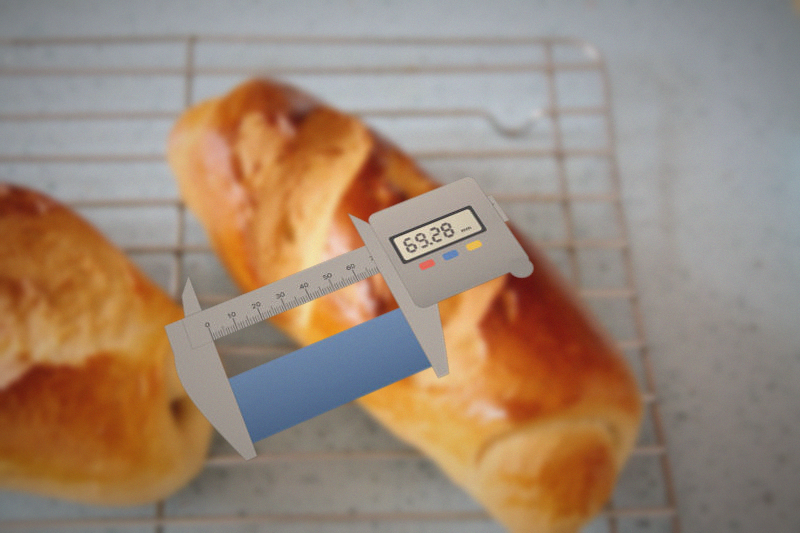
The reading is 69.28 mm
